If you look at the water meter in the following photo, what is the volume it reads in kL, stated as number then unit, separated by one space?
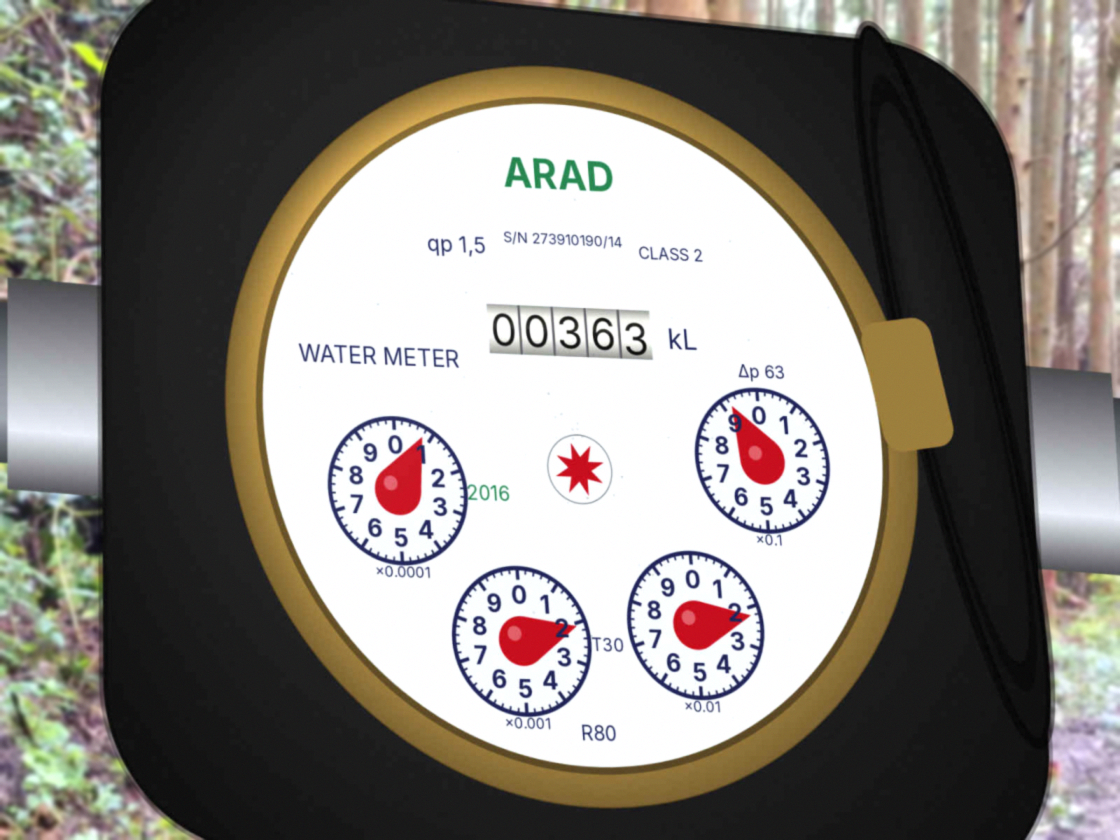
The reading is 362.9220 kL
